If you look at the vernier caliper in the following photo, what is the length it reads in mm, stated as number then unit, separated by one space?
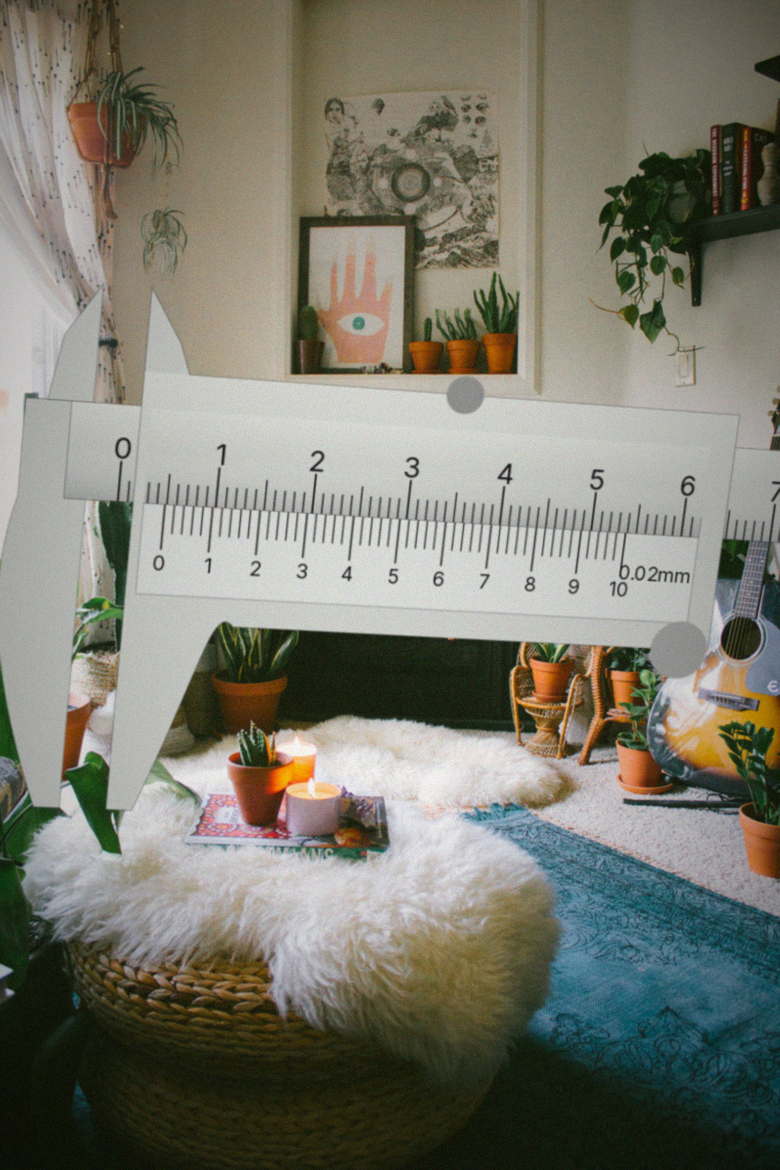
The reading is 4.8 mm
